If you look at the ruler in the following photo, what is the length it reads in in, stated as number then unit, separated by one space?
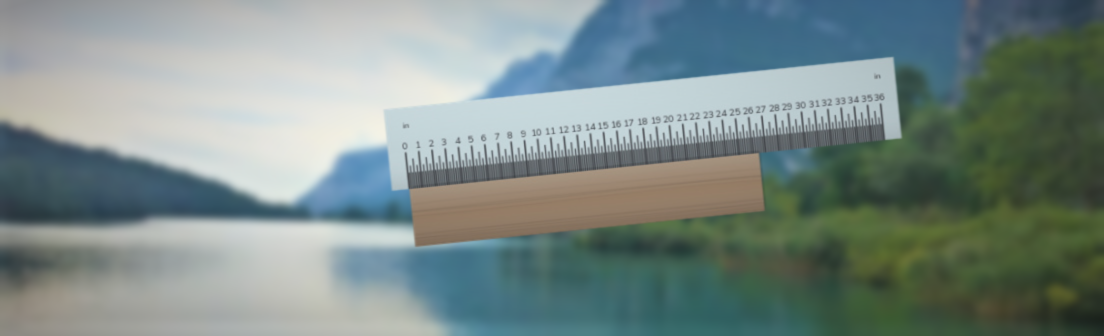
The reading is 26.5 in
